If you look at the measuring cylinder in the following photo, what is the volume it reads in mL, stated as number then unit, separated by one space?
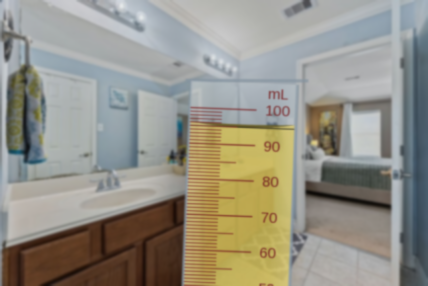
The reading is 95 mL
